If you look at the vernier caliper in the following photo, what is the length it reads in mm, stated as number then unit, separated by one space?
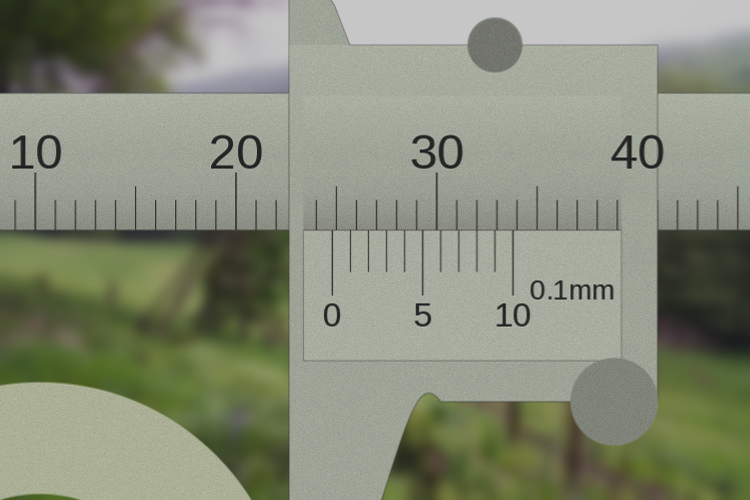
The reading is 24.8 mm
